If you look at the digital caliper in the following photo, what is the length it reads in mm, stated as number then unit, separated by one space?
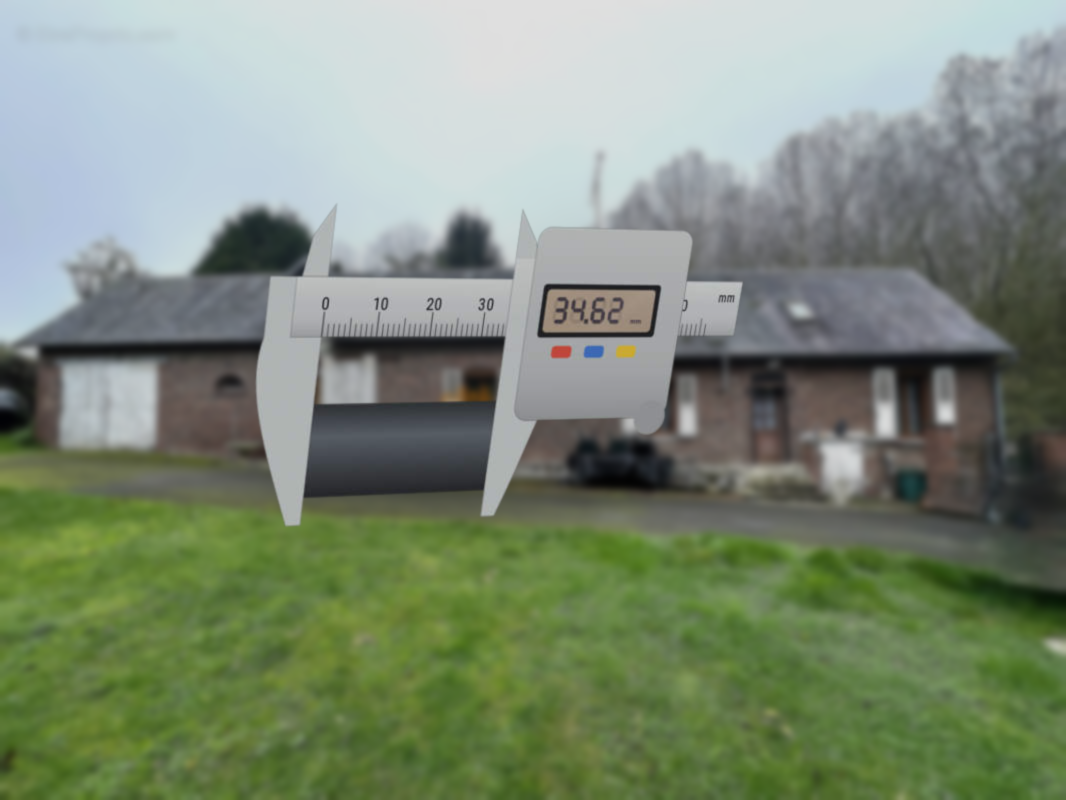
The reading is 34.62 mm
